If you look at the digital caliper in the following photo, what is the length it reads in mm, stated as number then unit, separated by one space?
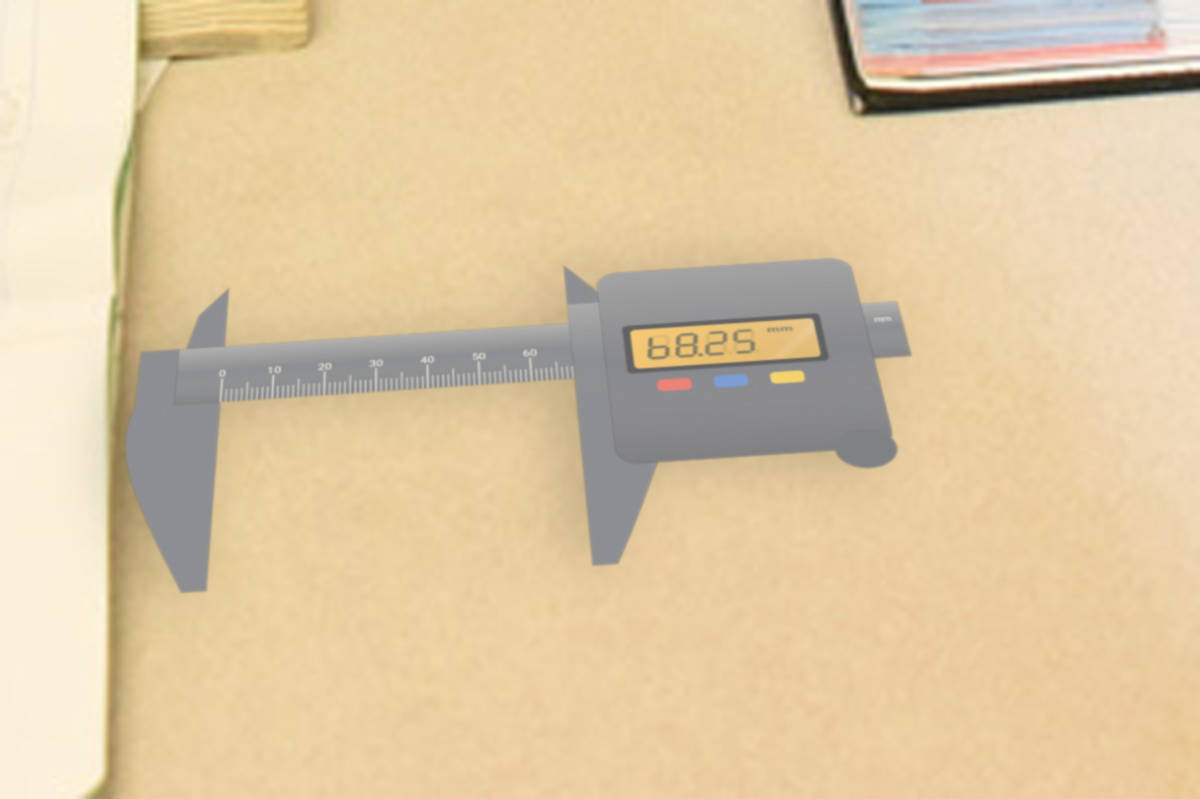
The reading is 68.25 mm
